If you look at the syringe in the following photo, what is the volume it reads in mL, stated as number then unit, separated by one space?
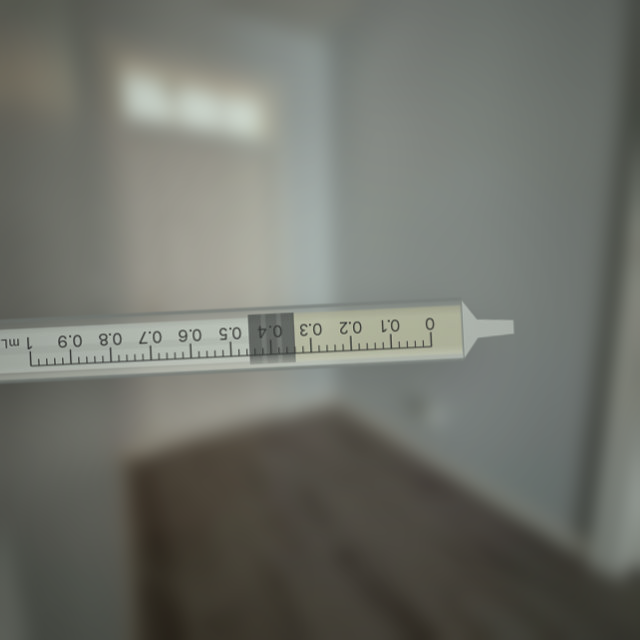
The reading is 0.34 mL
